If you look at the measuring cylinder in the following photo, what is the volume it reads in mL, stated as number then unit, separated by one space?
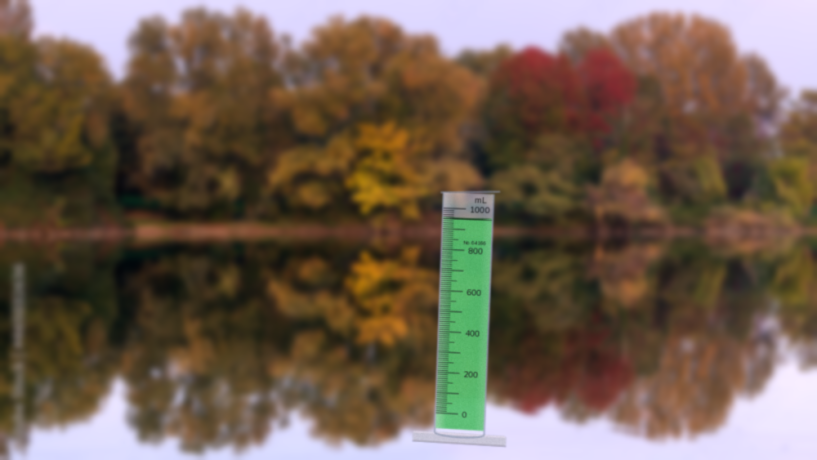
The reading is 950 mL
